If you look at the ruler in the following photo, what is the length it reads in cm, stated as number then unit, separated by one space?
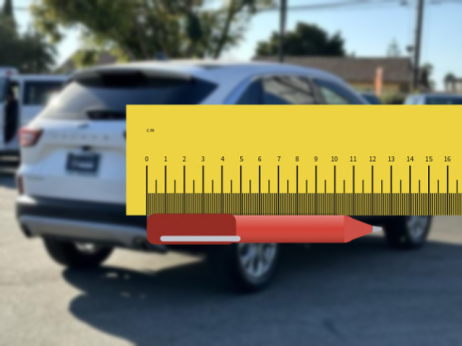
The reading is 12.5 cm
